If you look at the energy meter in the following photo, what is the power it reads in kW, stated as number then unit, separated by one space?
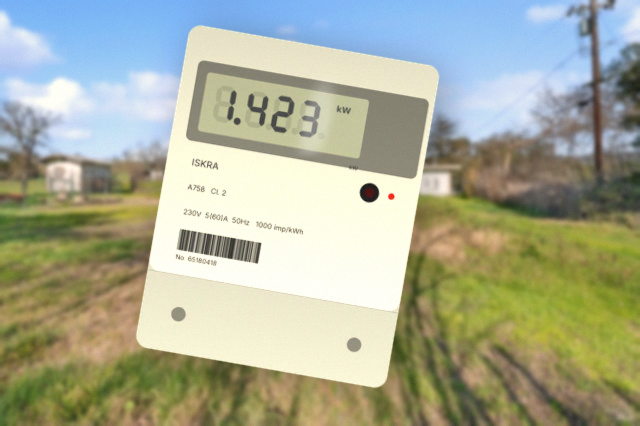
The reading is 1.423 kW
